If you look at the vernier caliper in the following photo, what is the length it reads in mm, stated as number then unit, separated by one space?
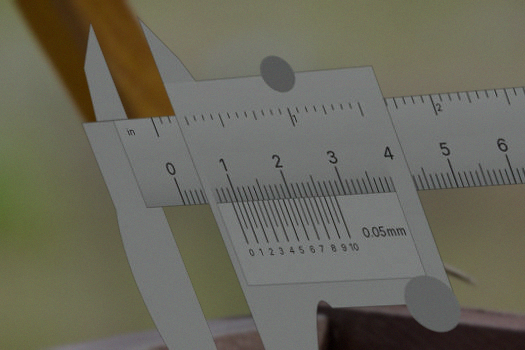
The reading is 9.0 mm
